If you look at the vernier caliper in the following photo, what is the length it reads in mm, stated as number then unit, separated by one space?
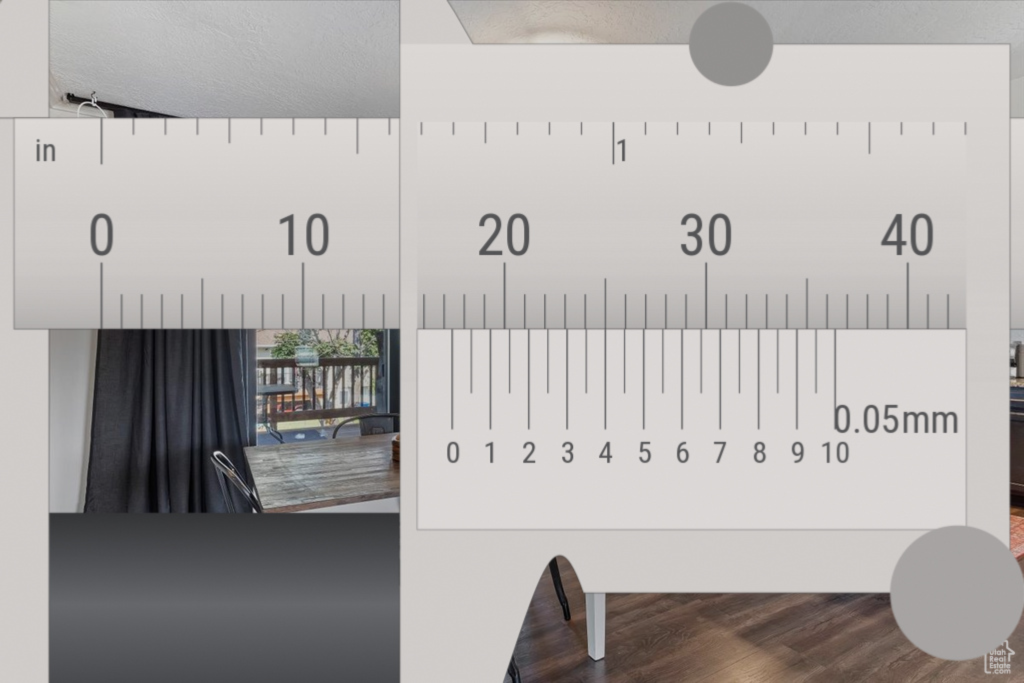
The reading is 17.4 mm
